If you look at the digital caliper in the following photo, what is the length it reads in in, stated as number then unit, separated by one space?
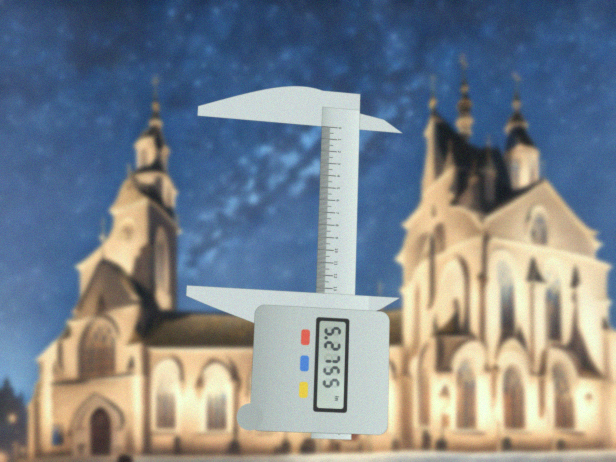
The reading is 5.2755 in
